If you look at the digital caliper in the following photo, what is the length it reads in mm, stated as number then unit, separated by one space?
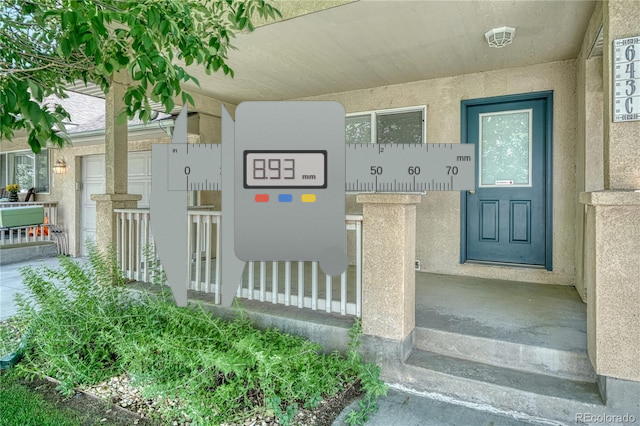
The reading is 8.93 mm
